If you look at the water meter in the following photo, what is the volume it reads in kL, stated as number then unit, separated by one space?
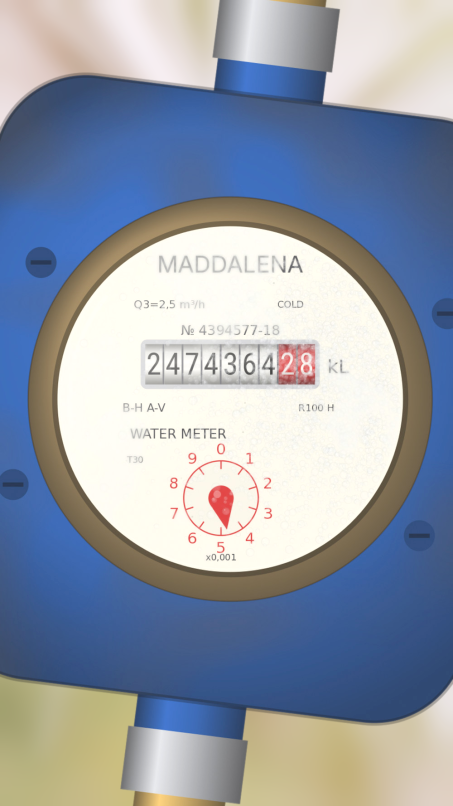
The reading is 2474364.284 kL
